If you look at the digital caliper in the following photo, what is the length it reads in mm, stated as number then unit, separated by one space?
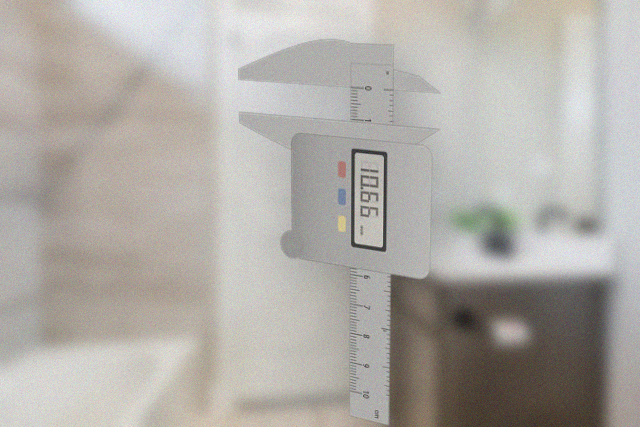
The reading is 10.66 mm
